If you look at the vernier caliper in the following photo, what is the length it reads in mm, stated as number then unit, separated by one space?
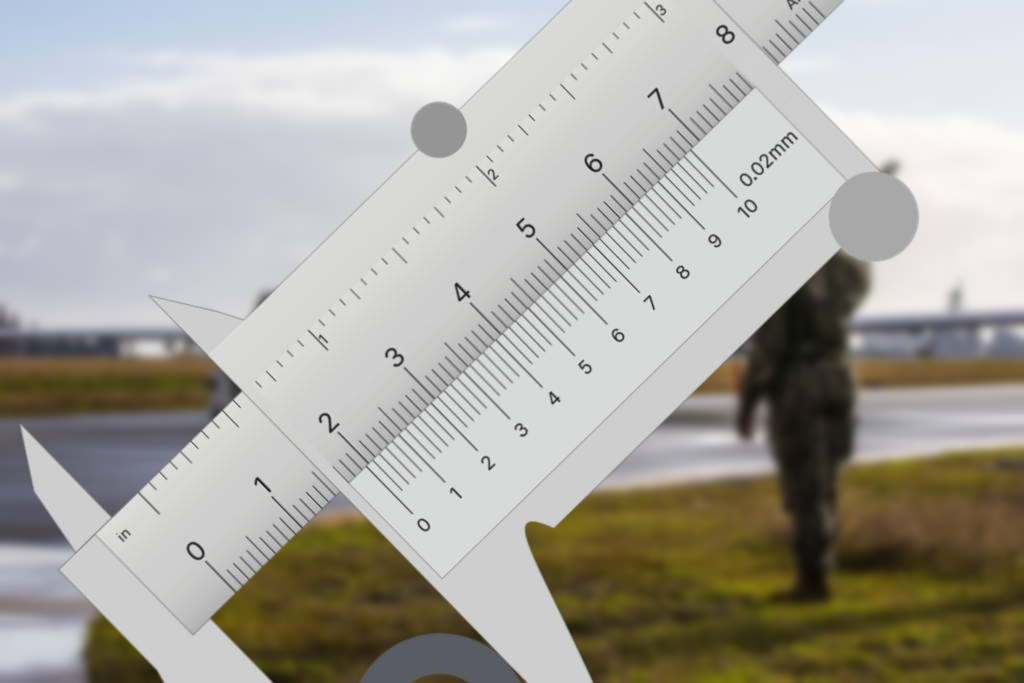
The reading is 19.6 mm
